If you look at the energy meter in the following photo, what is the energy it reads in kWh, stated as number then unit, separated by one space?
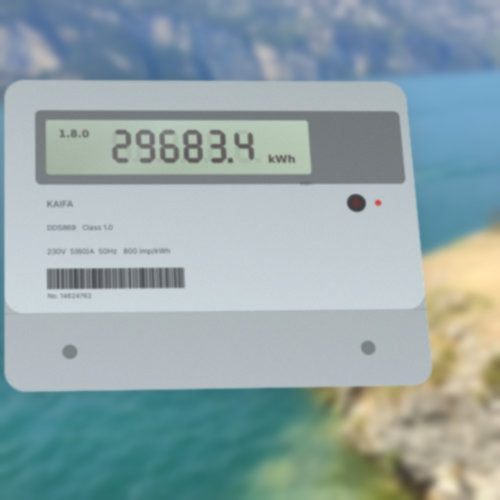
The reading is 29683.4 kWh
